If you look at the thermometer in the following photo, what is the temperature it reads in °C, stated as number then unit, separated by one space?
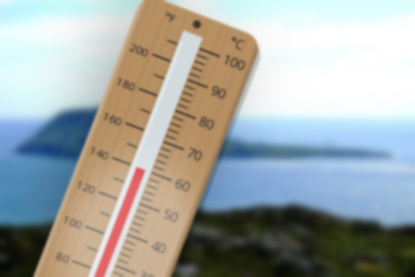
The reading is 60 °C
